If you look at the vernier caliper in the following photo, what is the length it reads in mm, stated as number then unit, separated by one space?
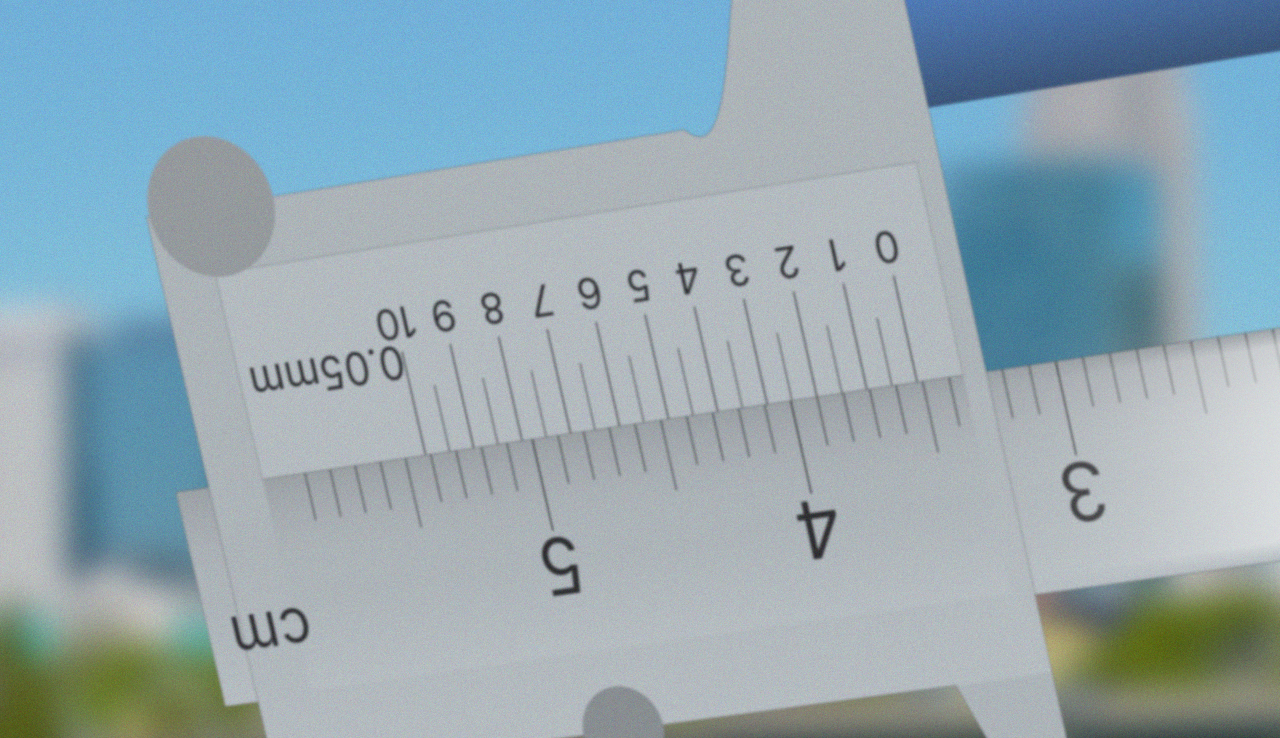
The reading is 35.2 mm
